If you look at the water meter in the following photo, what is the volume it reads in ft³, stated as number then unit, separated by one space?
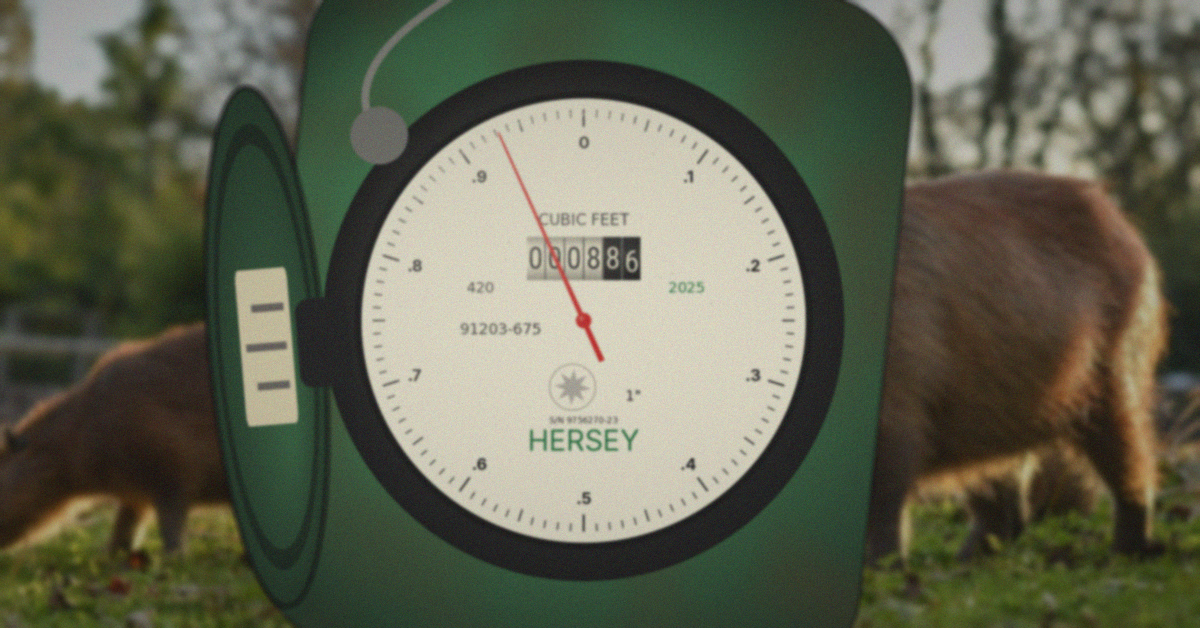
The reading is 885.93 ft³
